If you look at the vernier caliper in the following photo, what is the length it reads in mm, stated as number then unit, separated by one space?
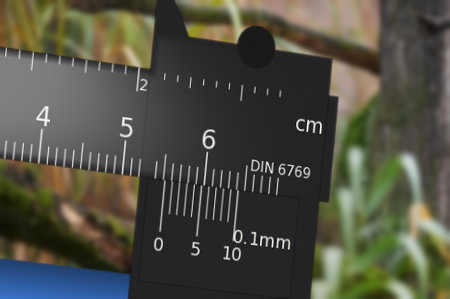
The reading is 55.2 mm
